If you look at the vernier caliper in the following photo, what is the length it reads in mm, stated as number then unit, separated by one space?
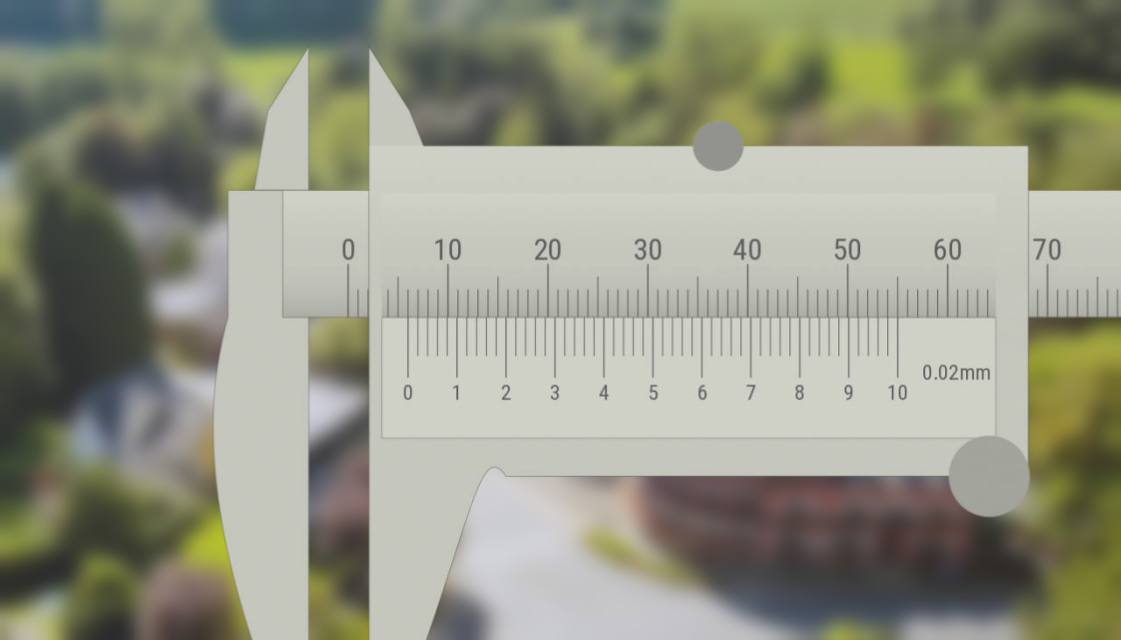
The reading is 6.0 mm
